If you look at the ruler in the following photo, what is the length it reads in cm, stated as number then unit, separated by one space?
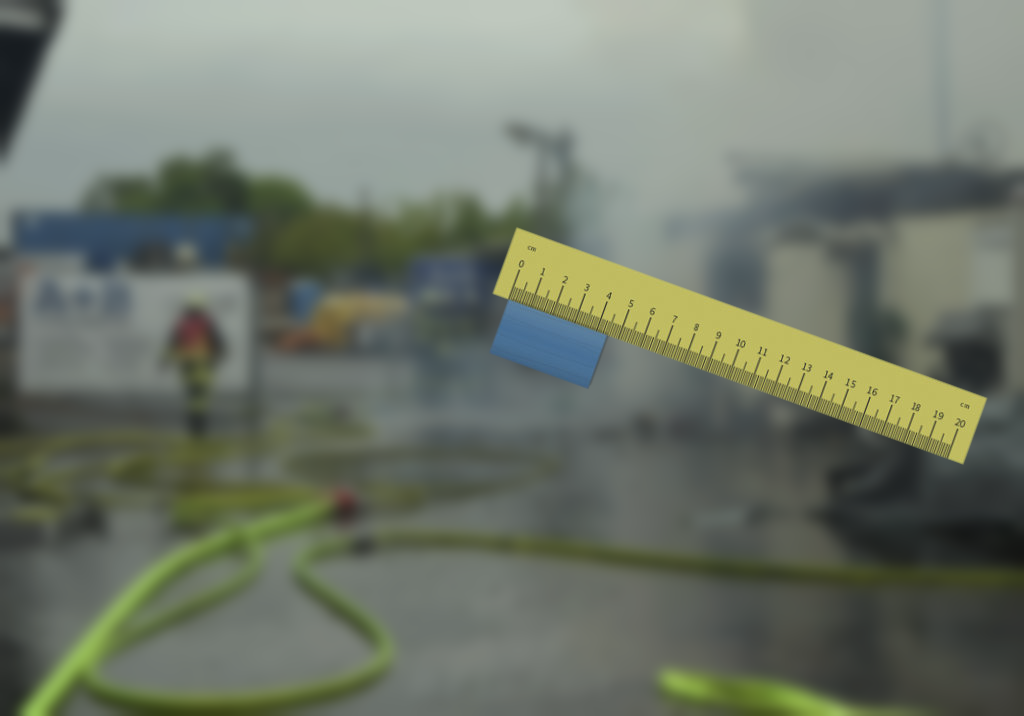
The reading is 4.5 cm
